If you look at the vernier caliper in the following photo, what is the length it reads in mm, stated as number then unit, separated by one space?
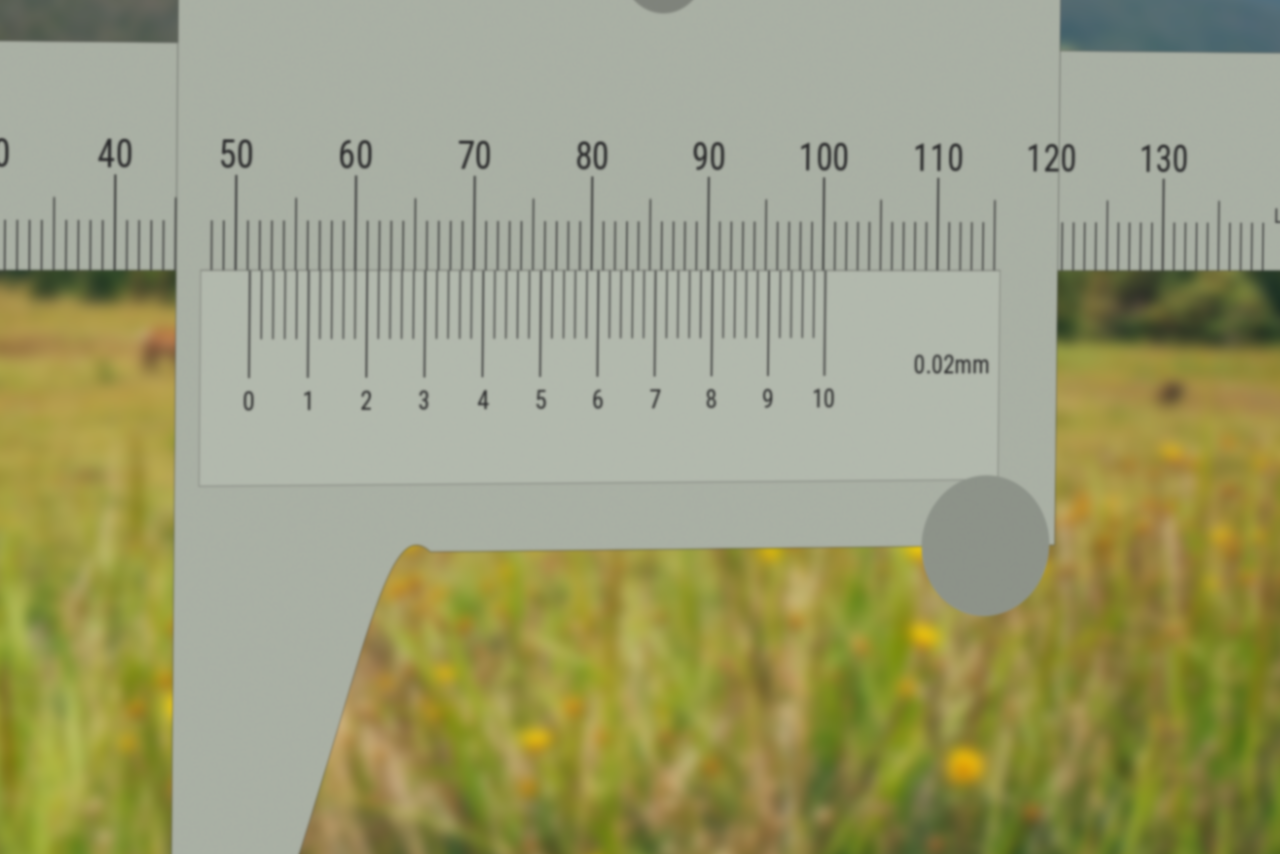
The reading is 51.2 mm
